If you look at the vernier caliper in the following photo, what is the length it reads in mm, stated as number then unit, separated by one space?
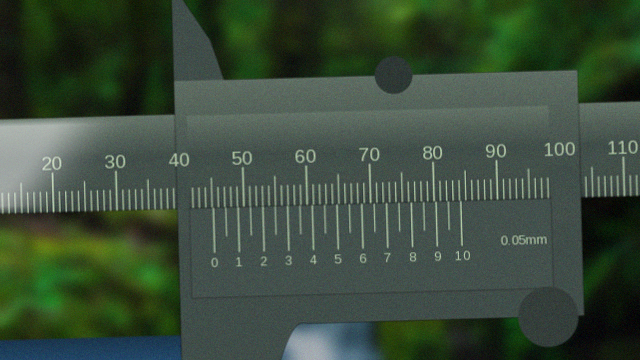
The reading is 45.2 mm
